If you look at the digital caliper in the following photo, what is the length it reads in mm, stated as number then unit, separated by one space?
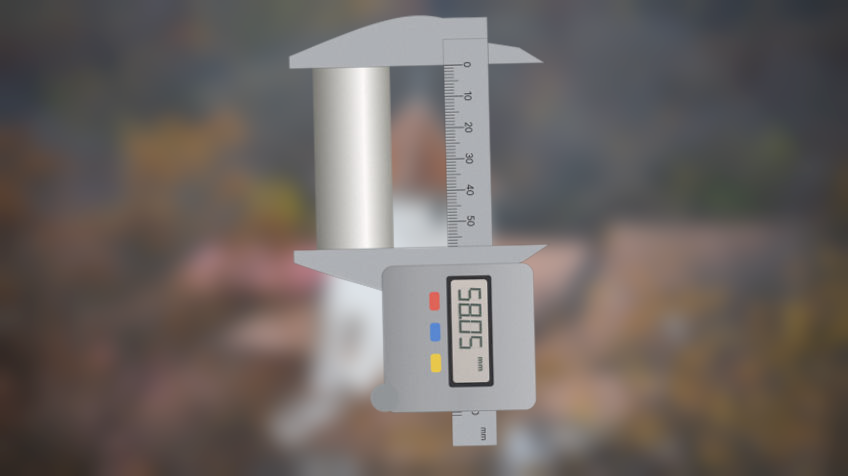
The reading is 58.05 mm
